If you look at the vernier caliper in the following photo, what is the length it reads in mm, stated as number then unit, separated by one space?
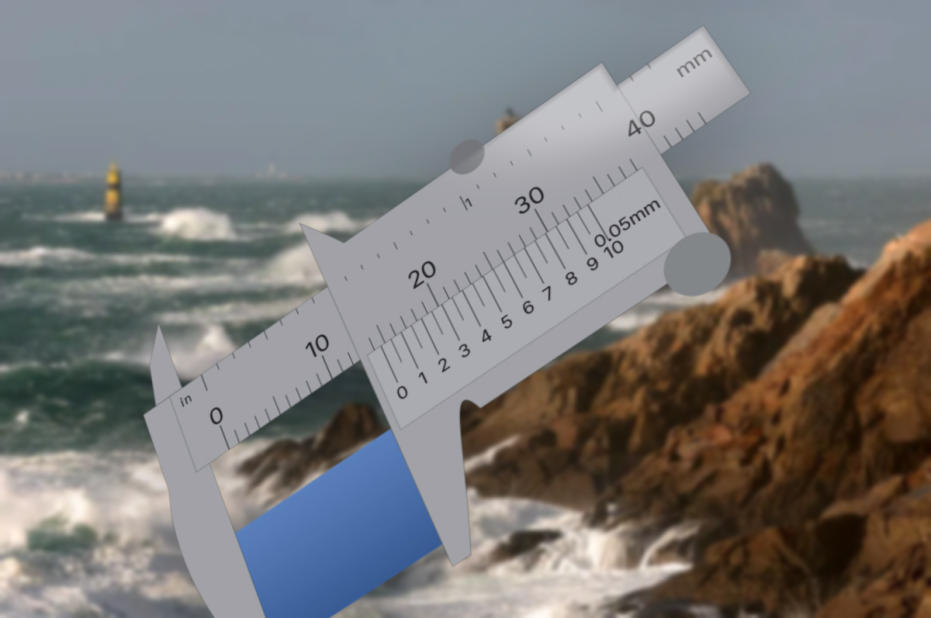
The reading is 14.6 mm
